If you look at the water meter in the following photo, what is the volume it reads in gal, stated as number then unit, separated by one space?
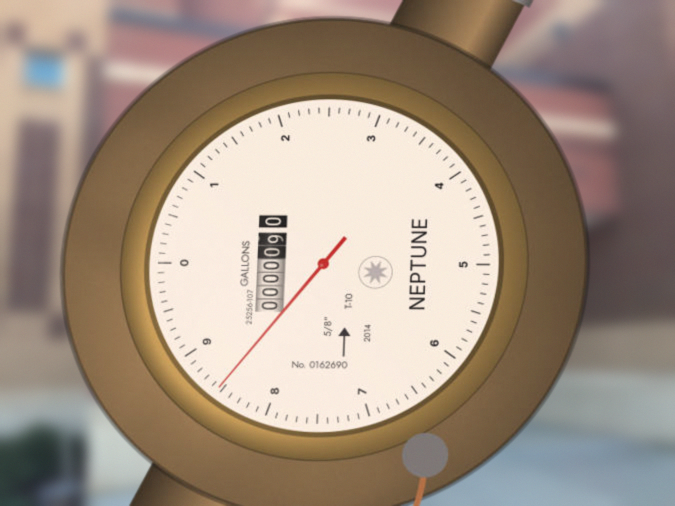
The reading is 88.5 gal
